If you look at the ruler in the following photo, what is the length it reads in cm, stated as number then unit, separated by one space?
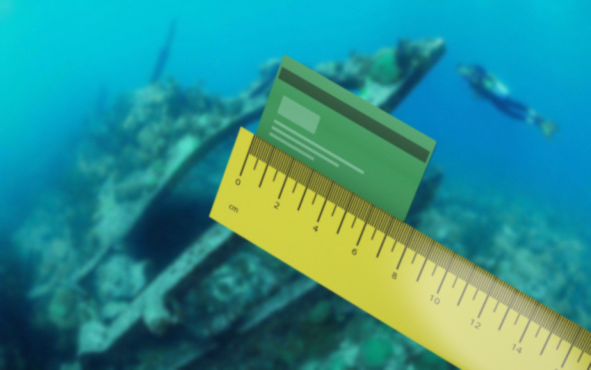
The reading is 7.5 cm
